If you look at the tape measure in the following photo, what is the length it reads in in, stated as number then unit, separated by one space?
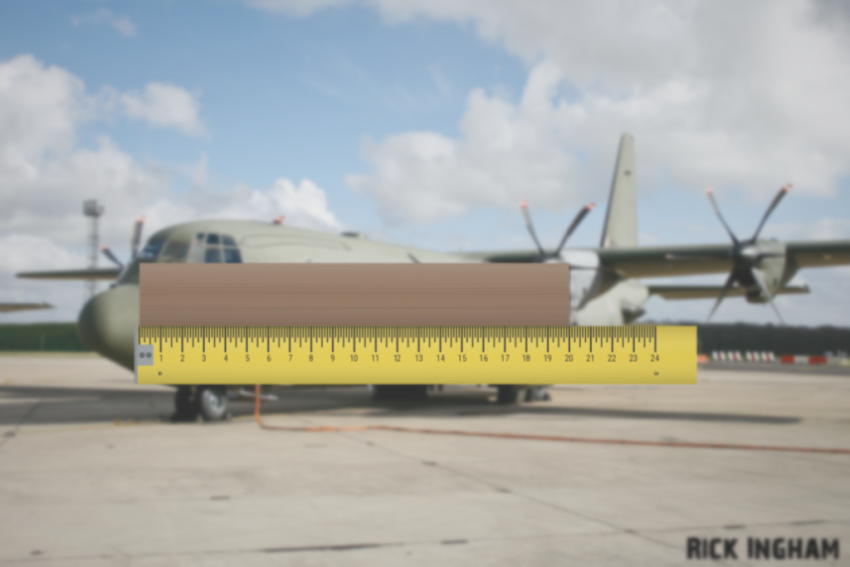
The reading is 20 in
